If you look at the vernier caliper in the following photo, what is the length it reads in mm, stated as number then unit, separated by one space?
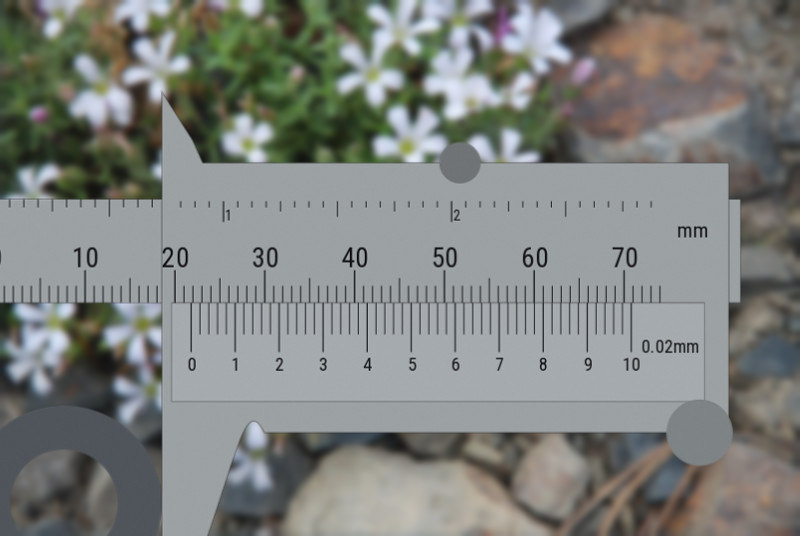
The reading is 21.8 mm
